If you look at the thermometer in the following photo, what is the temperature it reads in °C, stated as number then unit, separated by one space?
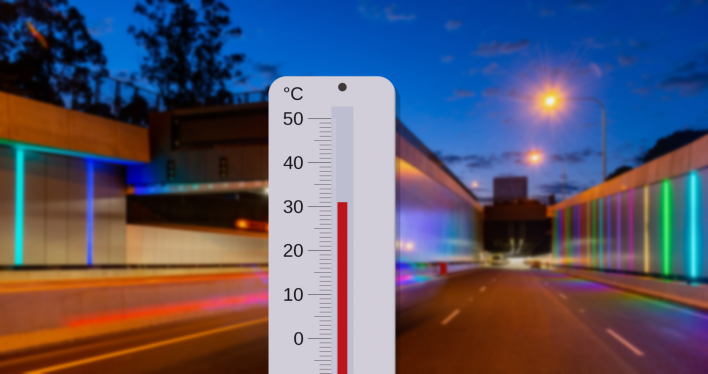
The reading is 31 °C
